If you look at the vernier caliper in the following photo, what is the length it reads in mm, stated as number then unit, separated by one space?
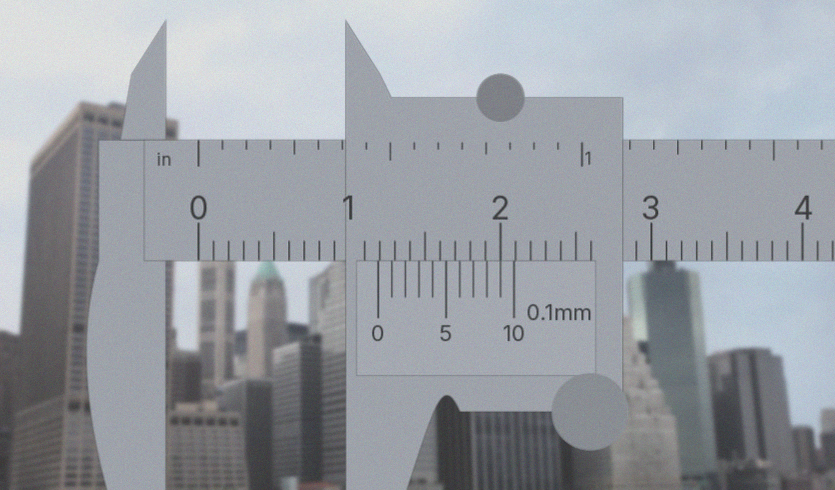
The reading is 11.9 mm
